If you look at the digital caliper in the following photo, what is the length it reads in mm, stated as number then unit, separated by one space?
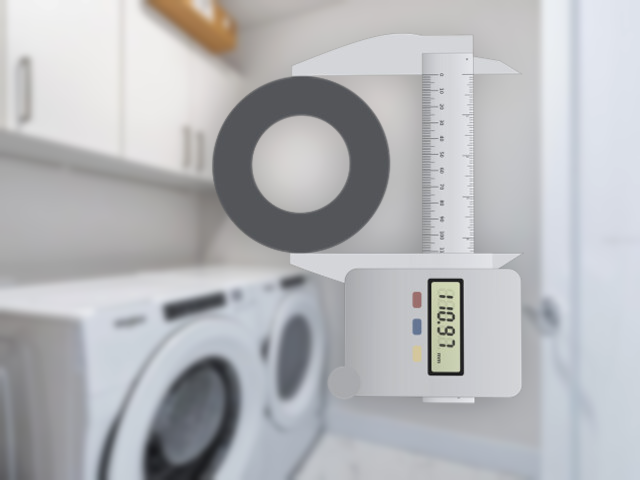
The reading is 110.97 mm
